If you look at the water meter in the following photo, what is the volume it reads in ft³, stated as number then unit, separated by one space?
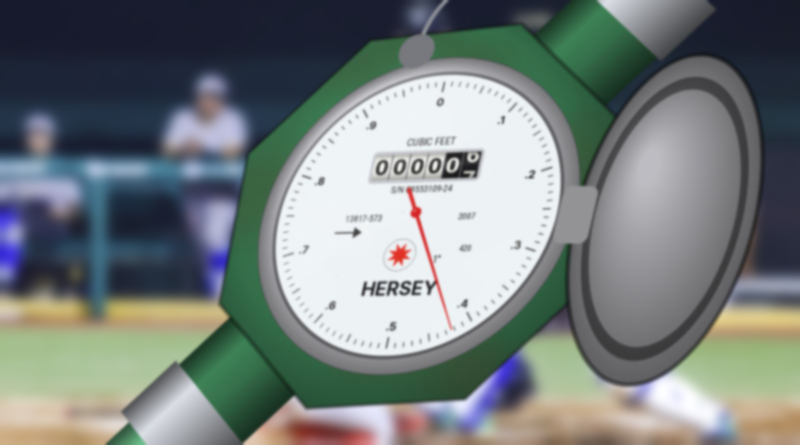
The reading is 6.42 ft³
